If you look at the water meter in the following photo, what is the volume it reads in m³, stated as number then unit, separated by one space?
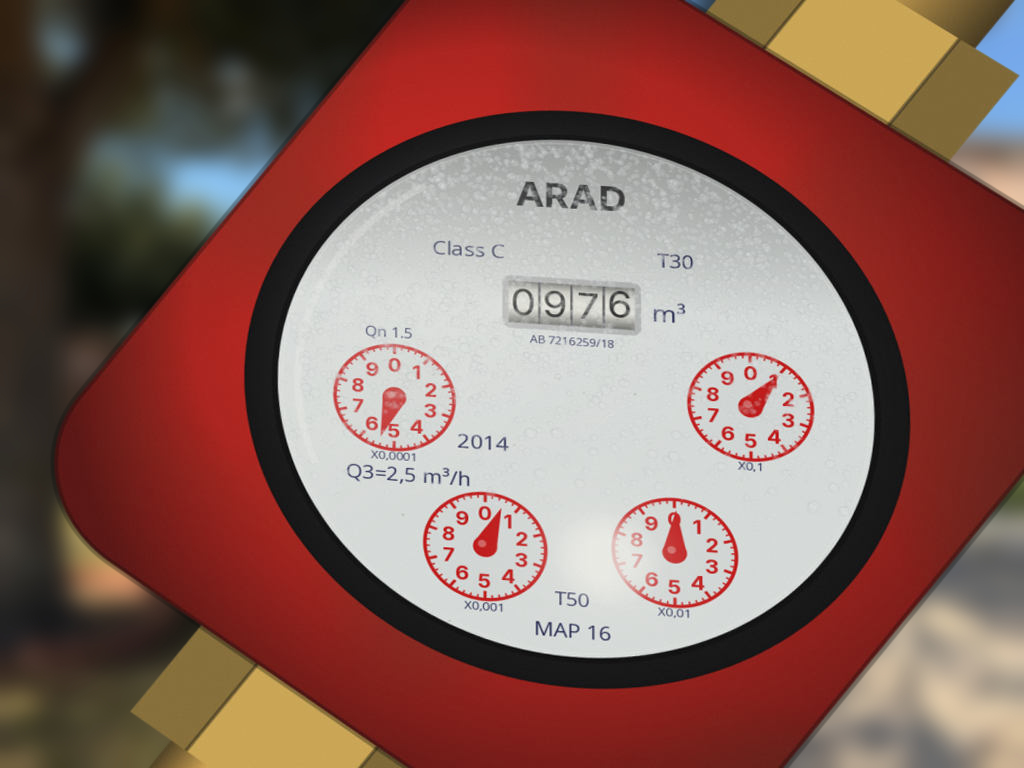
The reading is 976.1005 m³
